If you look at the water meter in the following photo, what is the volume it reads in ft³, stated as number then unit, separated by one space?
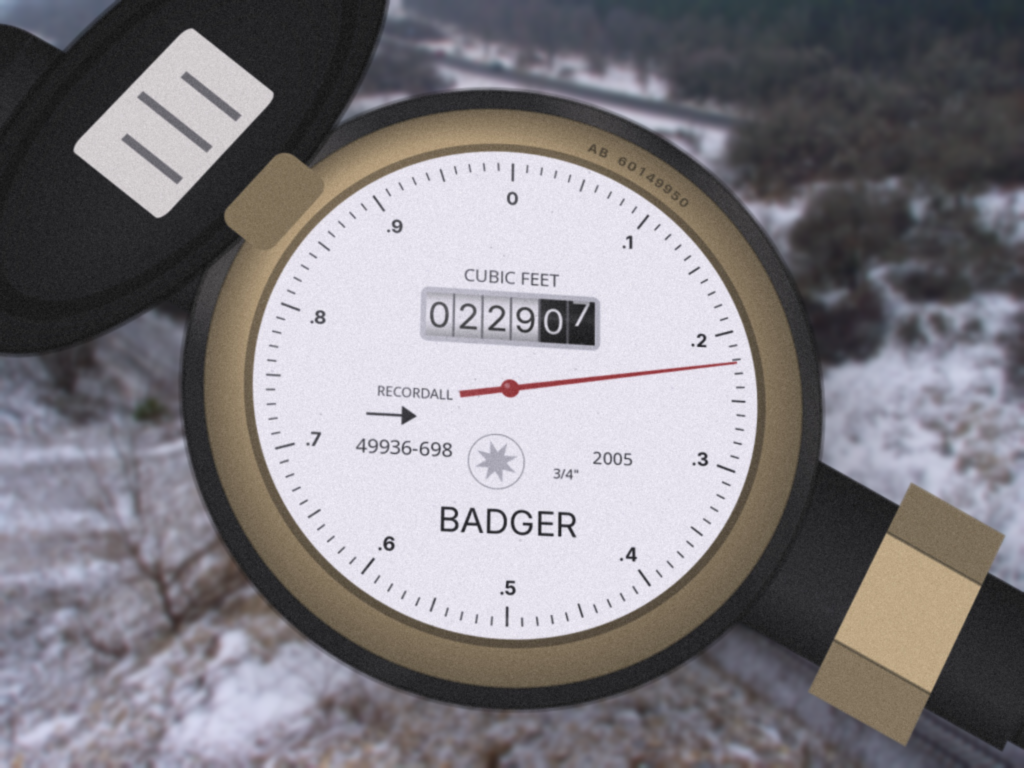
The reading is 22907.22 ft³
